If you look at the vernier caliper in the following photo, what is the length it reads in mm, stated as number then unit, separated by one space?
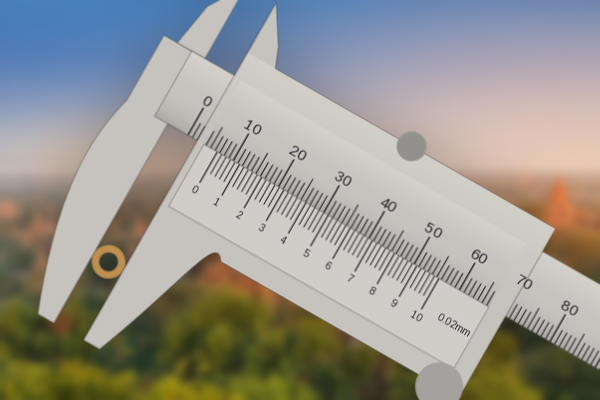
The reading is 6.5 mm
